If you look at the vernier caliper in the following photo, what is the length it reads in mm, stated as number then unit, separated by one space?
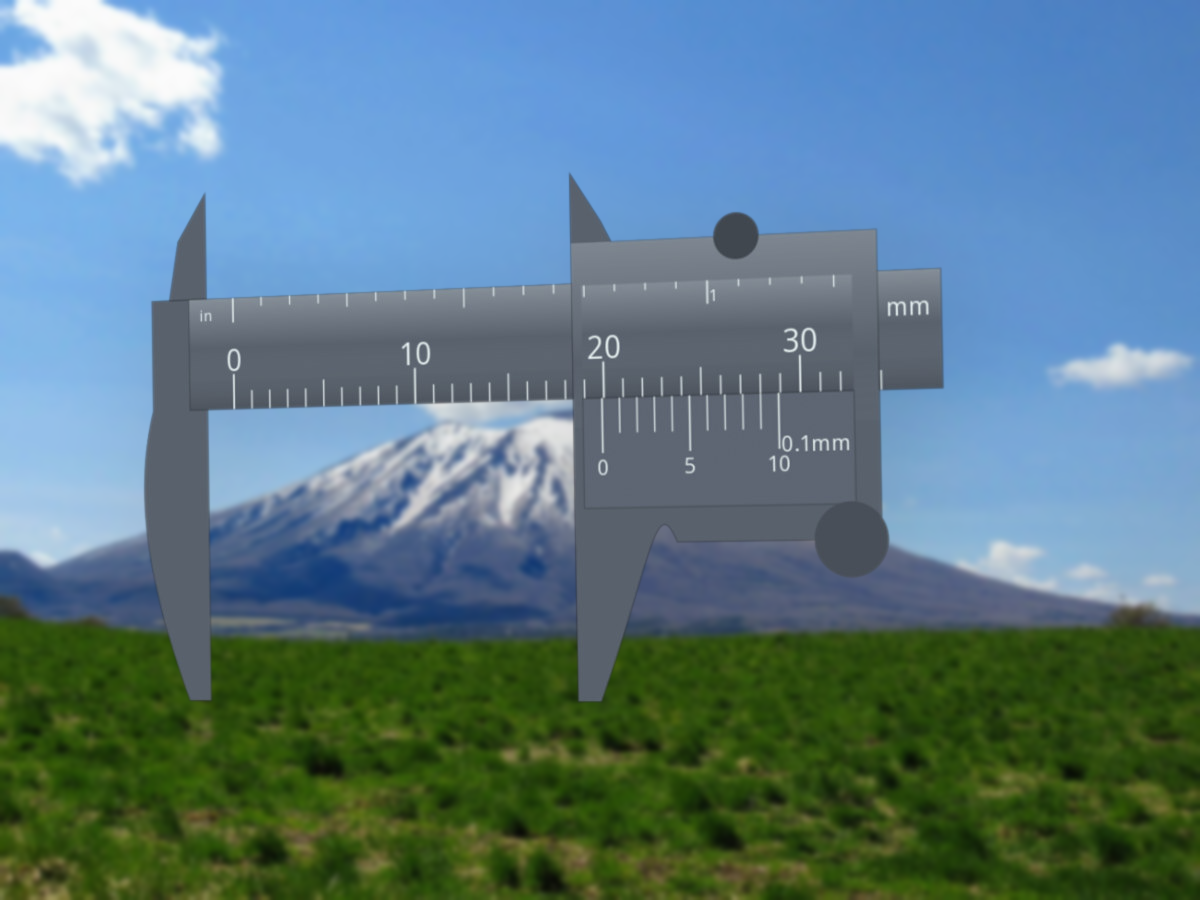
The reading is 19.9 mm
